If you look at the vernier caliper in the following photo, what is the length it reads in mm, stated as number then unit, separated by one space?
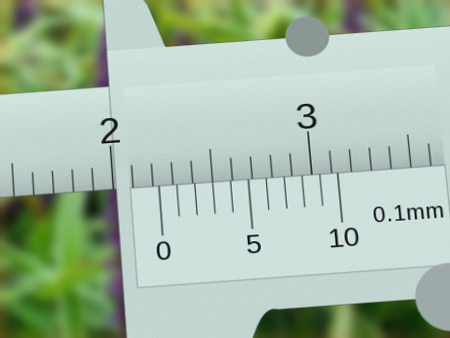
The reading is 22.3 mm
